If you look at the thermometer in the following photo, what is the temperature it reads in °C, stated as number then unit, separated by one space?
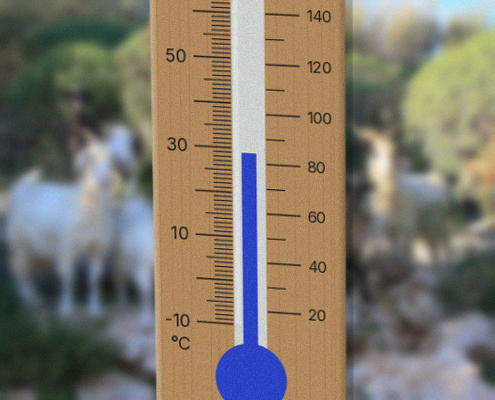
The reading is 29 °C
